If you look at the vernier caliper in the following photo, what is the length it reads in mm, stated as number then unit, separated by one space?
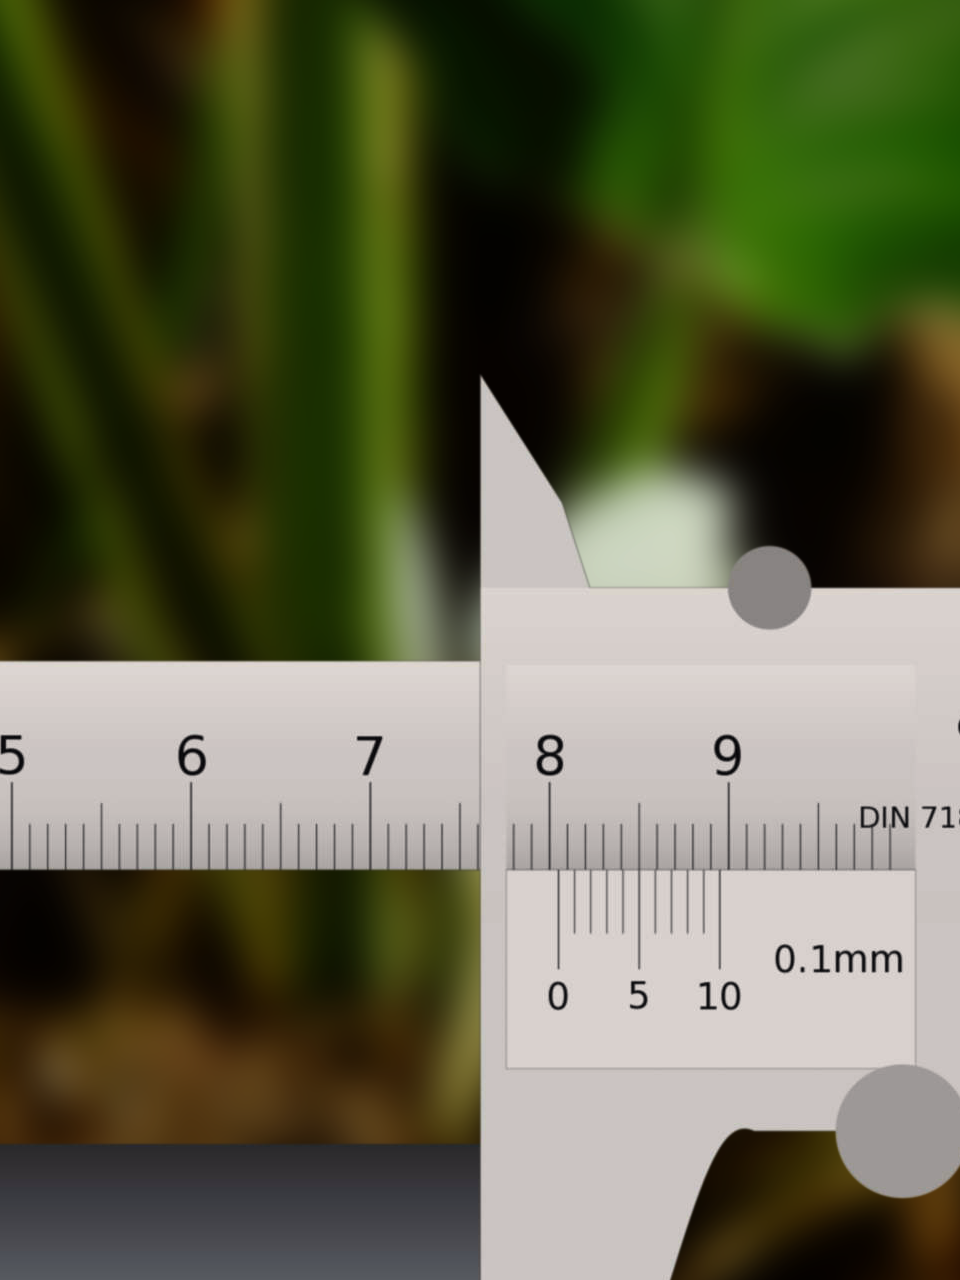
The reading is 80.5 mm
